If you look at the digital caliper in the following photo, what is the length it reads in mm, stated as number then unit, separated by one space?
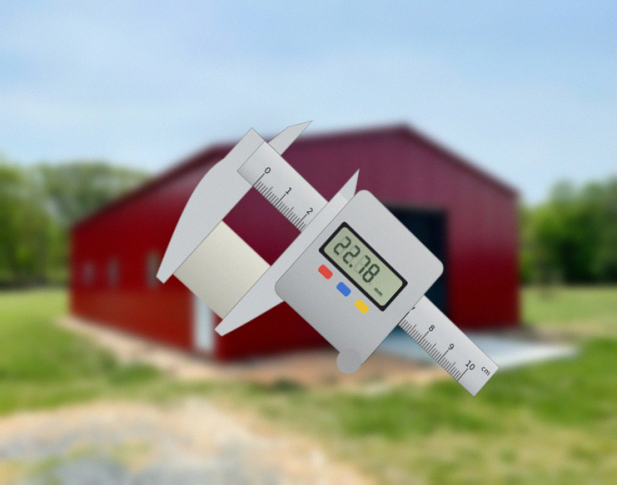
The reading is 22.78 mm
